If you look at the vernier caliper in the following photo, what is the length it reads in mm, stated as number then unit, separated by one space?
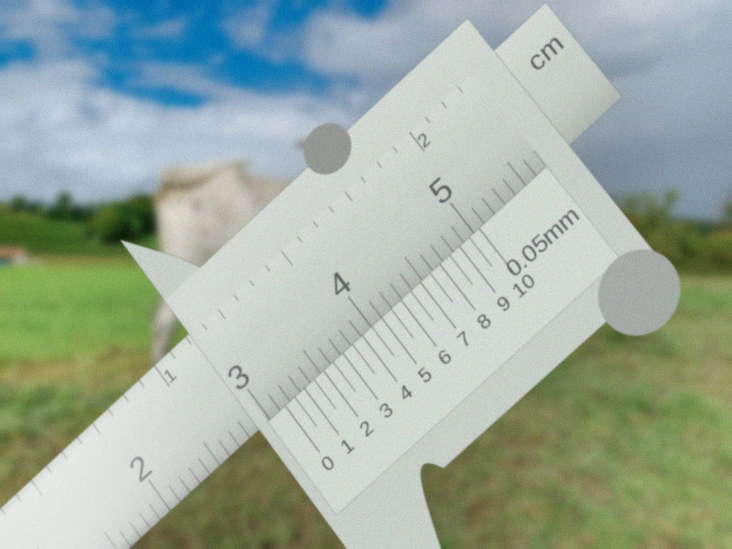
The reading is 31.5 mm
